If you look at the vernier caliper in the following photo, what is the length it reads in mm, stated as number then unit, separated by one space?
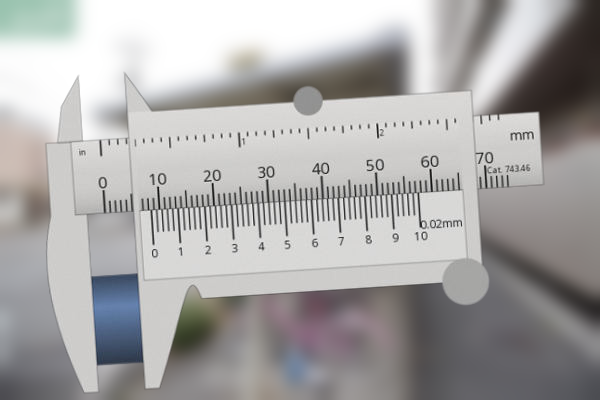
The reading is 8.5 mm
